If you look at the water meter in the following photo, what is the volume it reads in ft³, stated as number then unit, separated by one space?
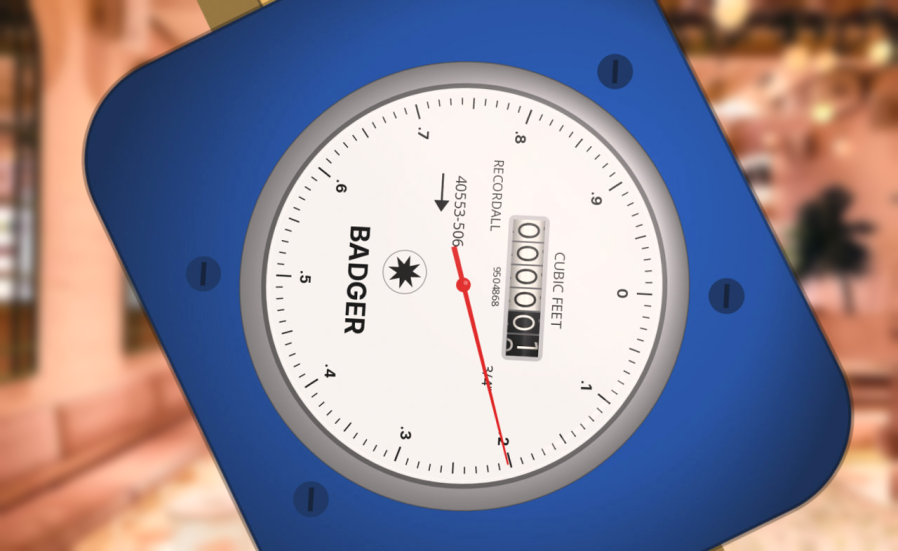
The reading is 1.20 ft³
